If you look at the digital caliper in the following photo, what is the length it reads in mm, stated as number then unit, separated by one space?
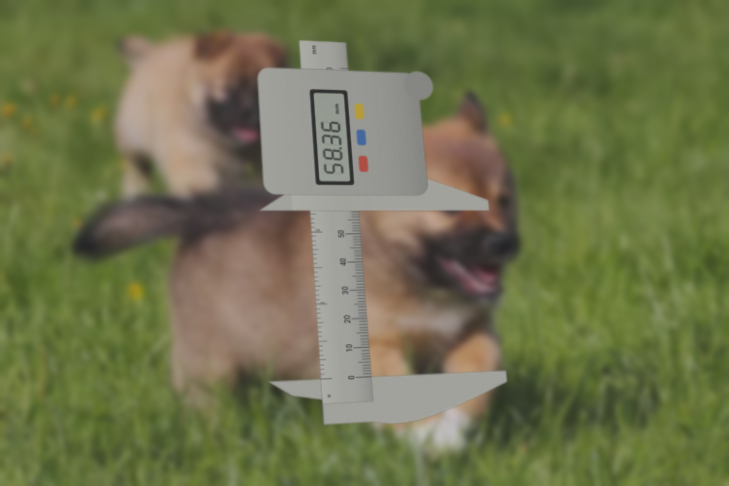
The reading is 58.36 mm
